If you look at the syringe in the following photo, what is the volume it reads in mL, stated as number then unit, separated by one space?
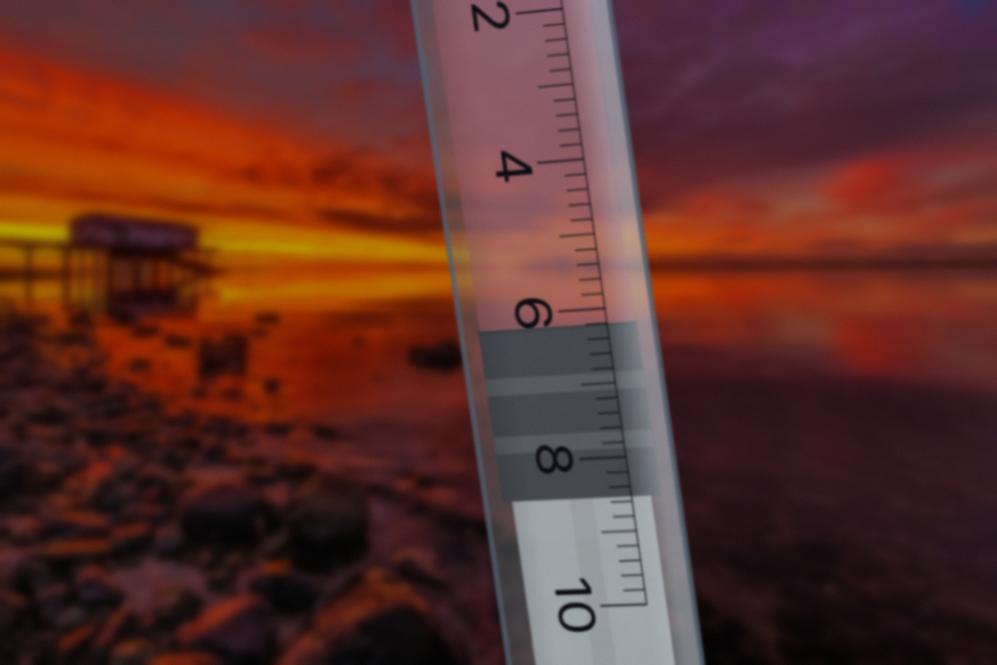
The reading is 6.2 mL
